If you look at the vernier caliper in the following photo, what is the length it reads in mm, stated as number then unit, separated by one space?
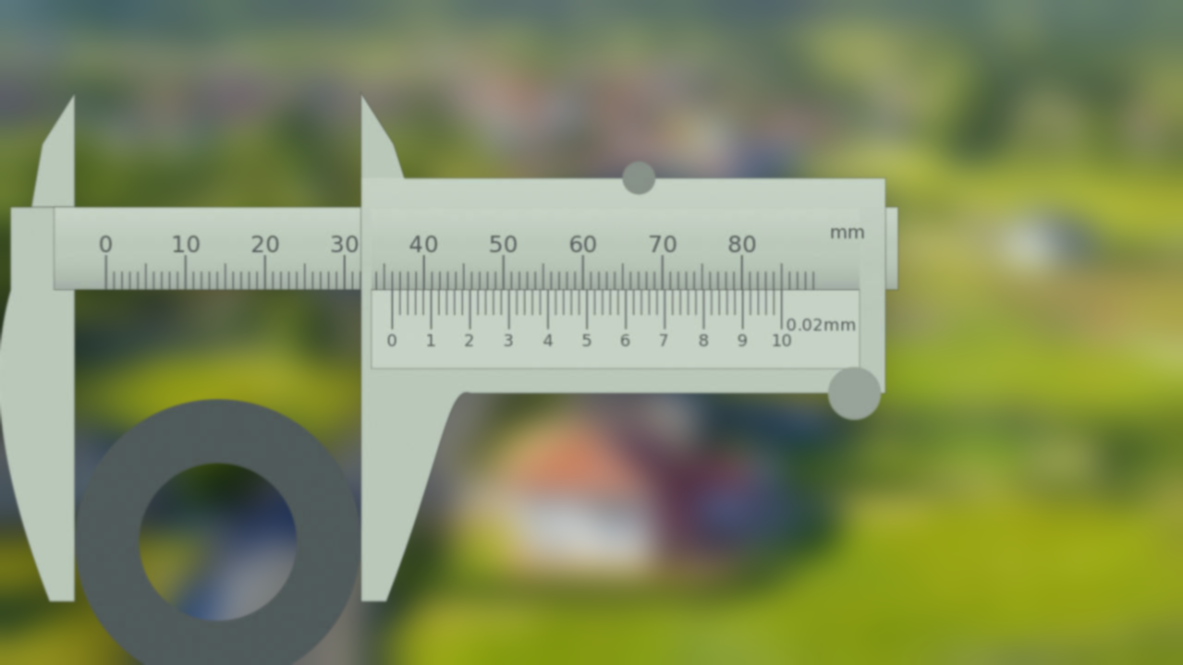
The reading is 36.0 mm
